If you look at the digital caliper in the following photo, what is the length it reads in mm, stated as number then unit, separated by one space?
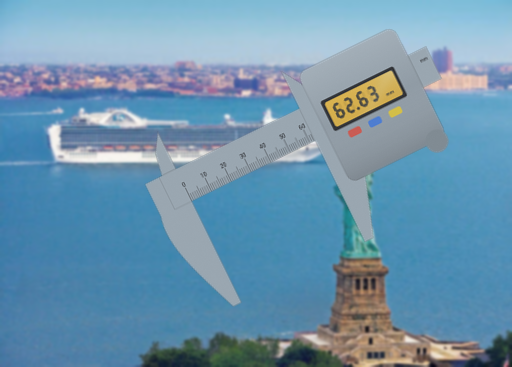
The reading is 62.63 mm
